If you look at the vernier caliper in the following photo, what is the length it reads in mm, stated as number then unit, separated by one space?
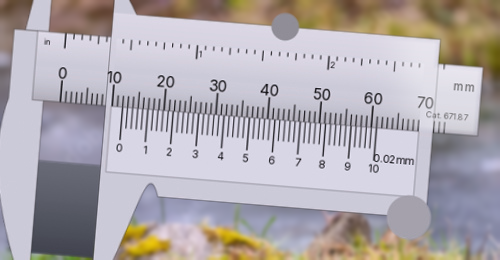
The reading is 12.0 mm
